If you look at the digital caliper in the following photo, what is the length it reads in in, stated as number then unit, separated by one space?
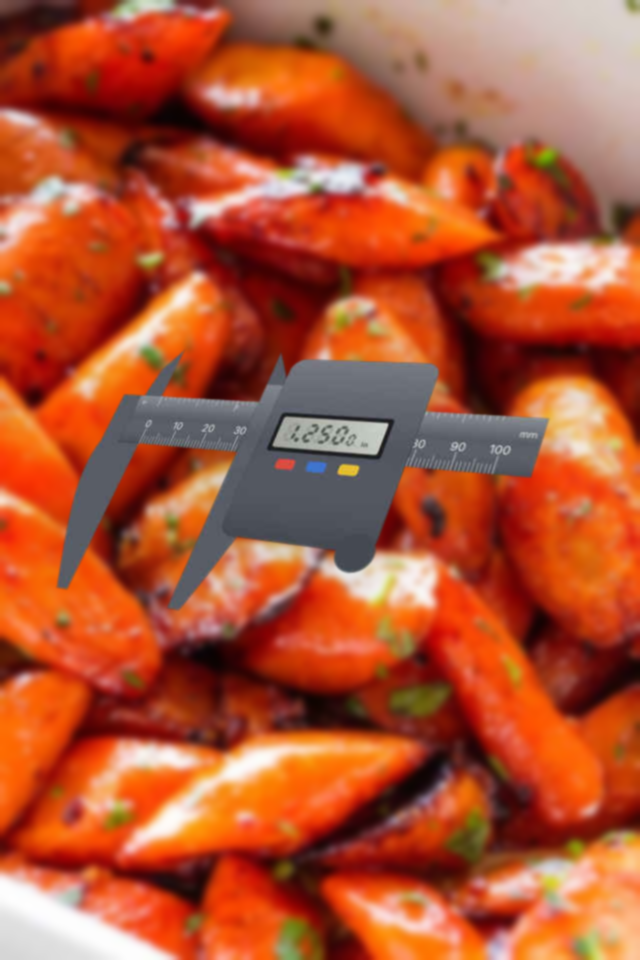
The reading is 1.2500 in
